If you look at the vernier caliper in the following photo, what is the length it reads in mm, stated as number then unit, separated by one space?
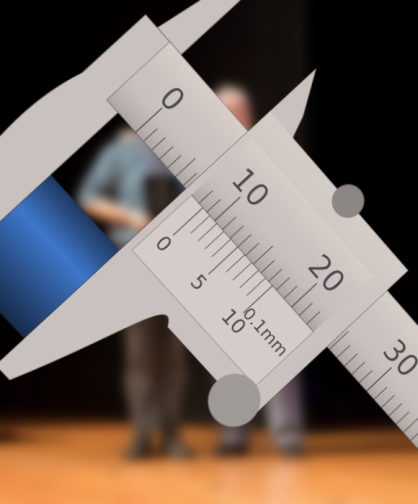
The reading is 8.5 mm
